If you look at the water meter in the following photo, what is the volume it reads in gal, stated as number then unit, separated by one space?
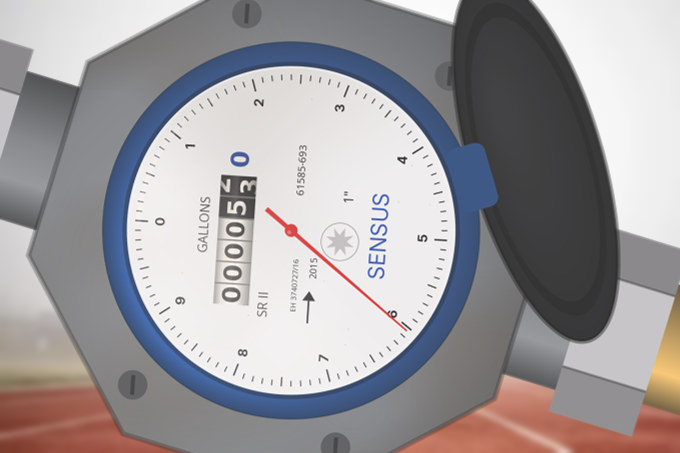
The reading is 526.0 gal
